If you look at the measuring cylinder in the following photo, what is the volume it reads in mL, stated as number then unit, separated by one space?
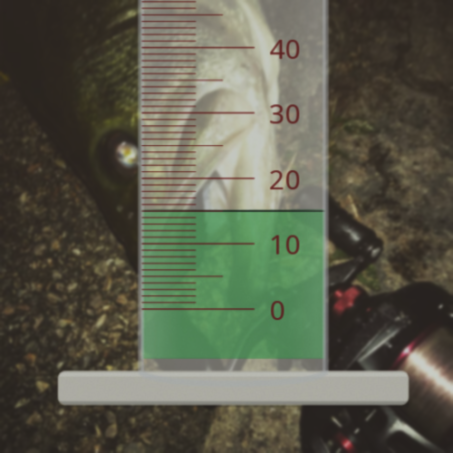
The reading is 15 mL
